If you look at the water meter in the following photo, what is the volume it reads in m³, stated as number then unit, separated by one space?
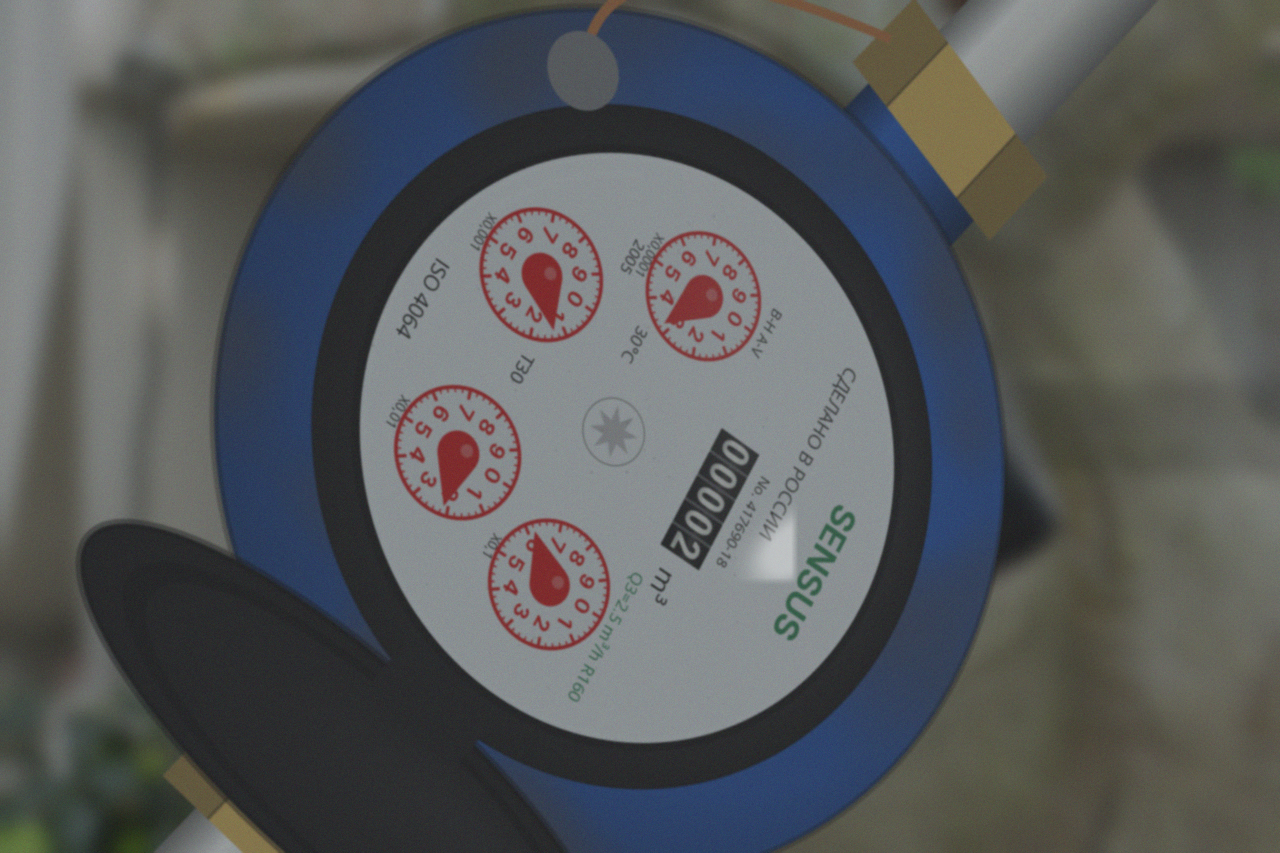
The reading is 2.6213 m³
